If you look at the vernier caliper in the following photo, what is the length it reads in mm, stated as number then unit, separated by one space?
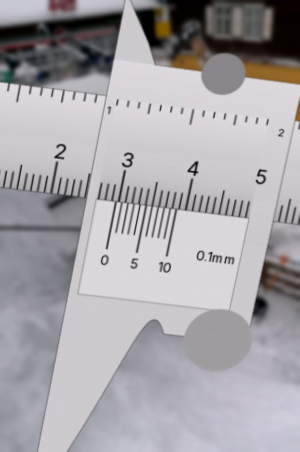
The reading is 29.6 mm
